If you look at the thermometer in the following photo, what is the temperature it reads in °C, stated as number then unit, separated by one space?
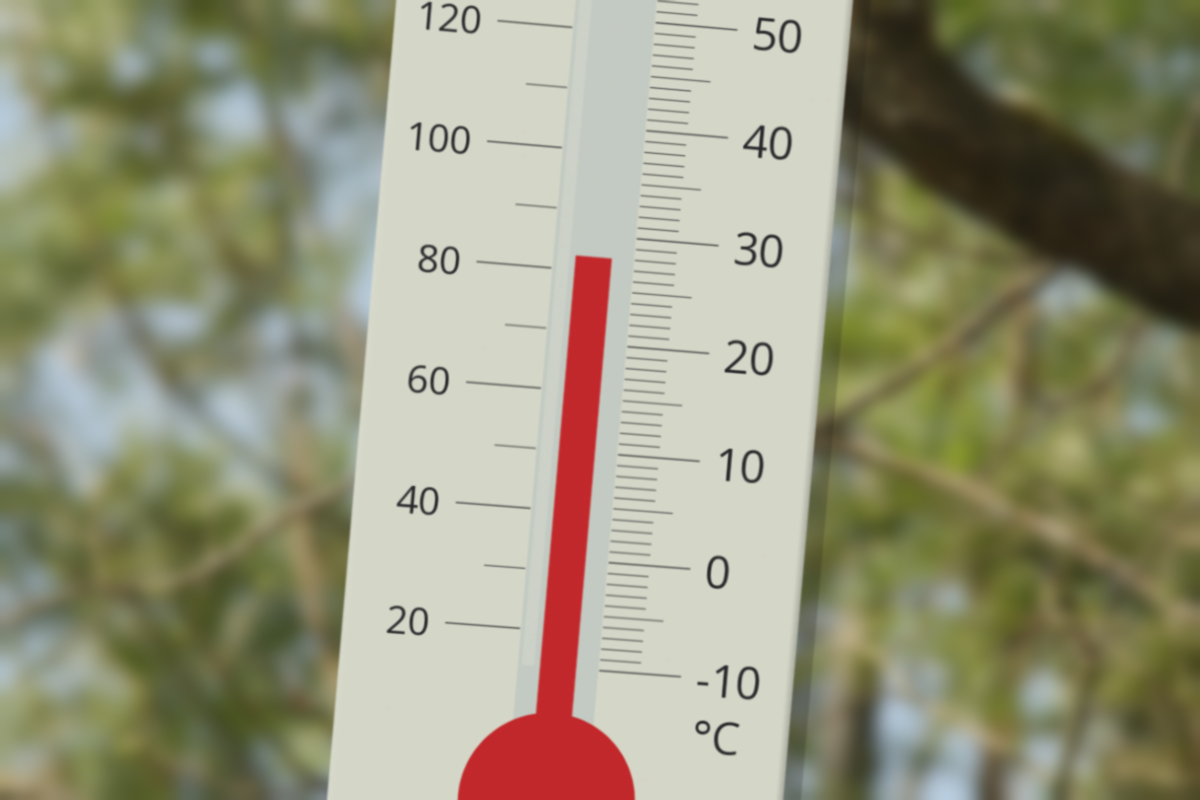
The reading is 28 °C
